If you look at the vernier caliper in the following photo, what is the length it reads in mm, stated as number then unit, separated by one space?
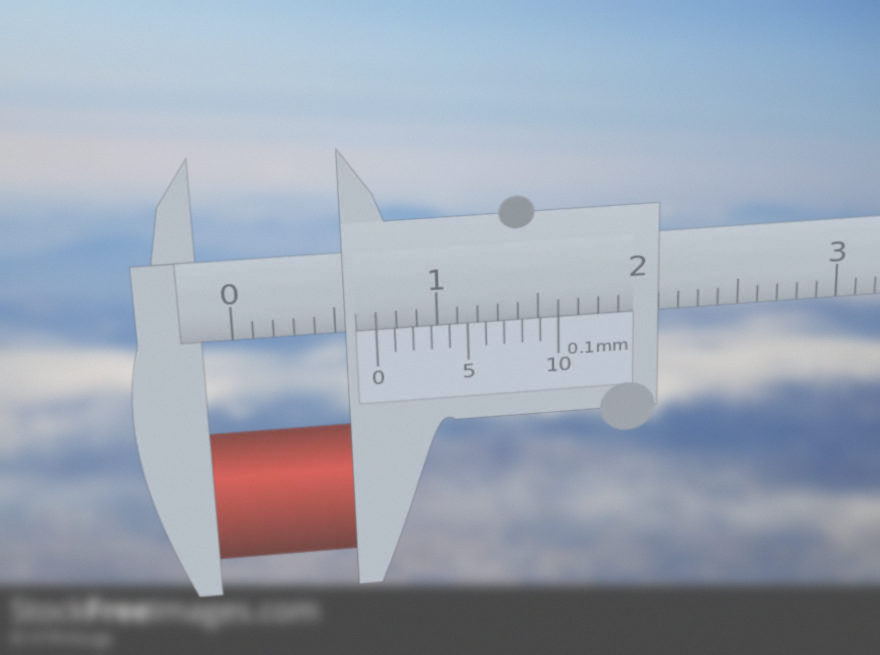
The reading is 7.0 mm
